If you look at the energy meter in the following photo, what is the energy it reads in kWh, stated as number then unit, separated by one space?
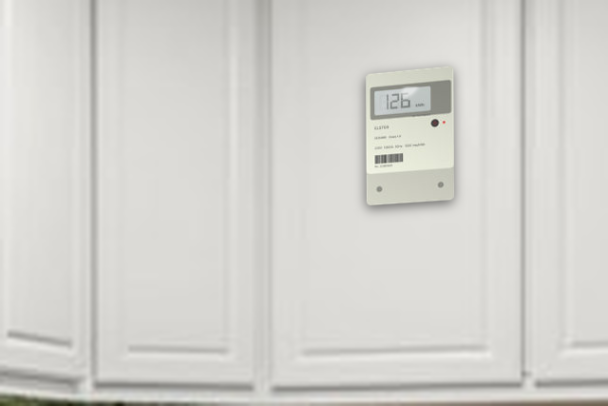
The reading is 126 kWh
